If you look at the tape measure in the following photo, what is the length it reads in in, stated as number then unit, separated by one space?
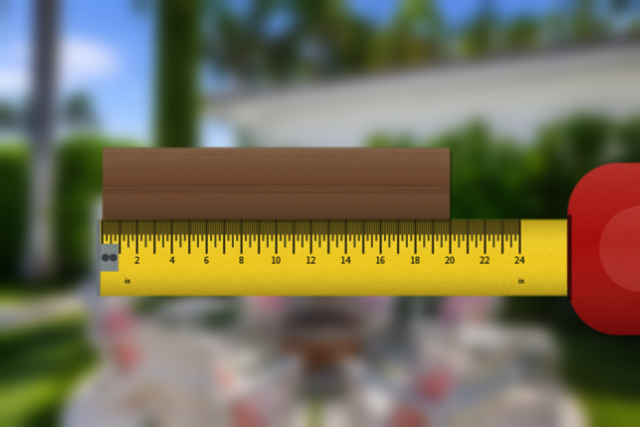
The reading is 20 in
